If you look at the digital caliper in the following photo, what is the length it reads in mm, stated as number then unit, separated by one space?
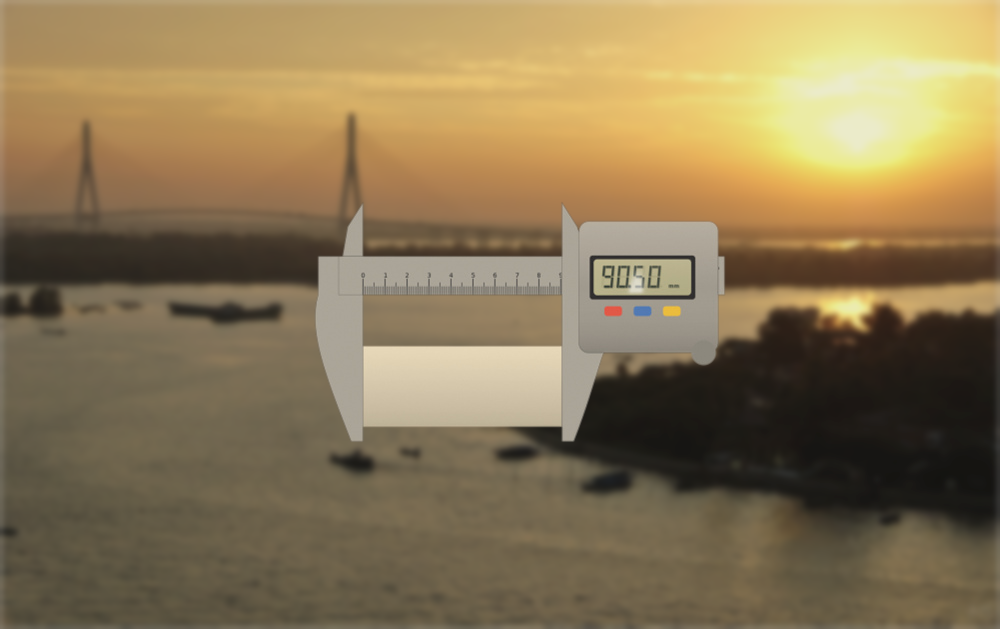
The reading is 90.50 mm
